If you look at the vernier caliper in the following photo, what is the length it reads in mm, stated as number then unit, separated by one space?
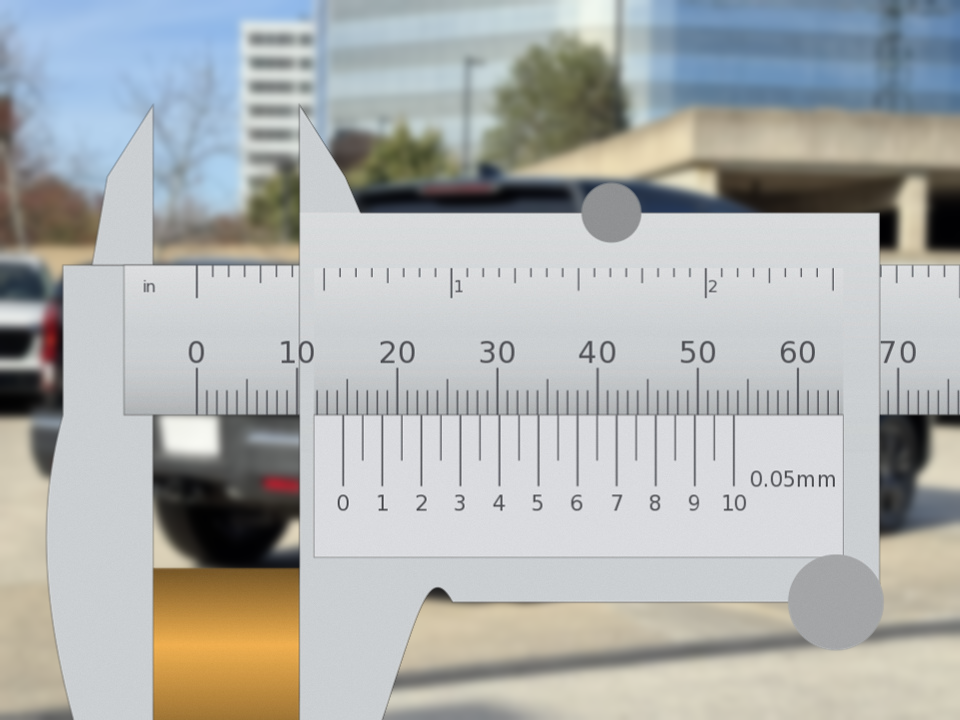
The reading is 14.6 mm
